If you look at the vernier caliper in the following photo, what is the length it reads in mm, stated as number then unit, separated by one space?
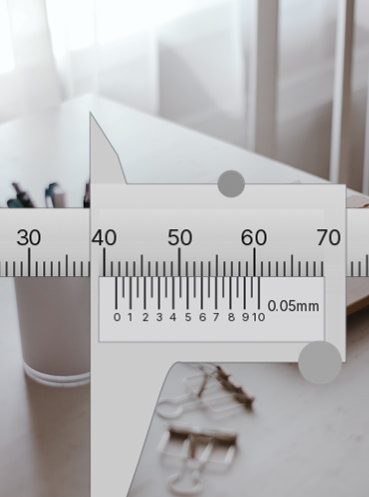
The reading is 41.6 mm
